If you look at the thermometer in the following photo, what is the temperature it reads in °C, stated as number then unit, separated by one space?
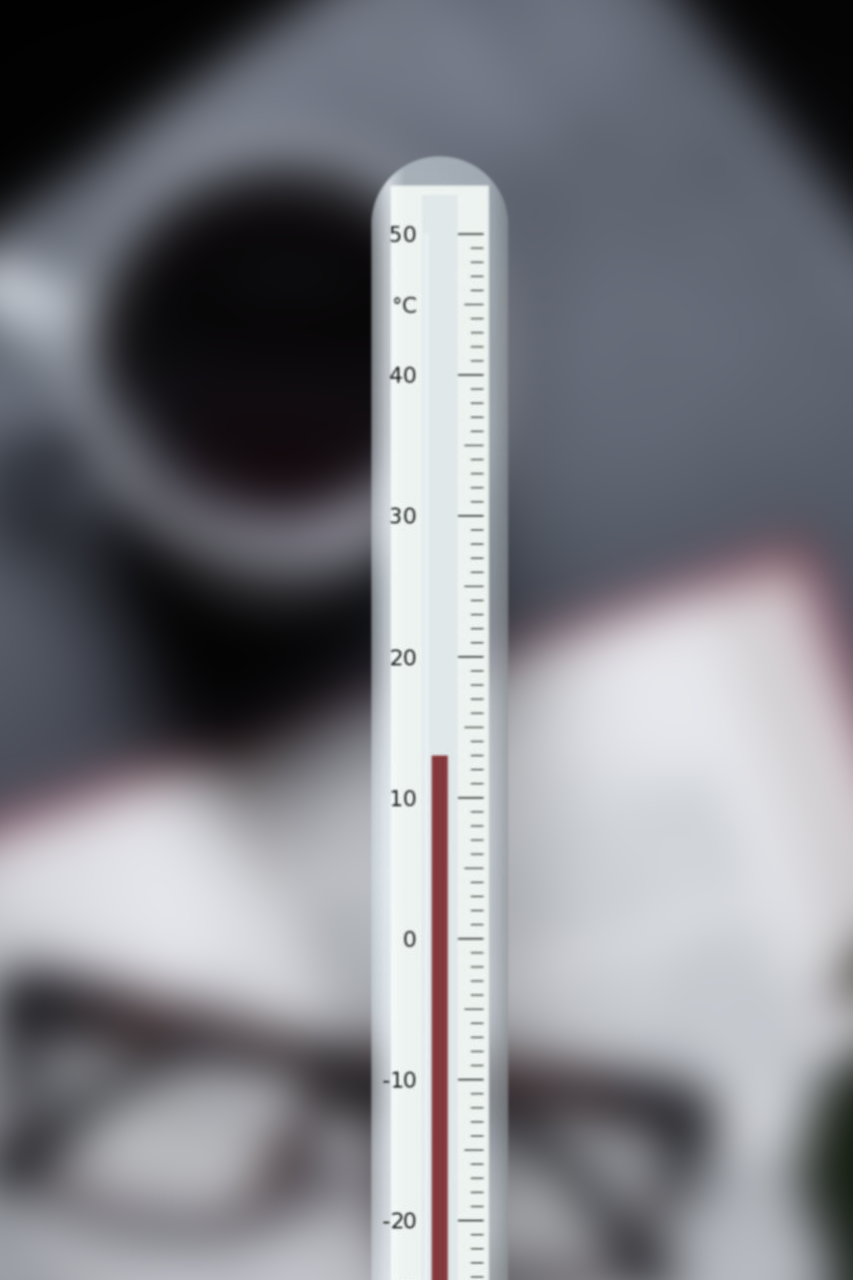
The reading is 13 °C
